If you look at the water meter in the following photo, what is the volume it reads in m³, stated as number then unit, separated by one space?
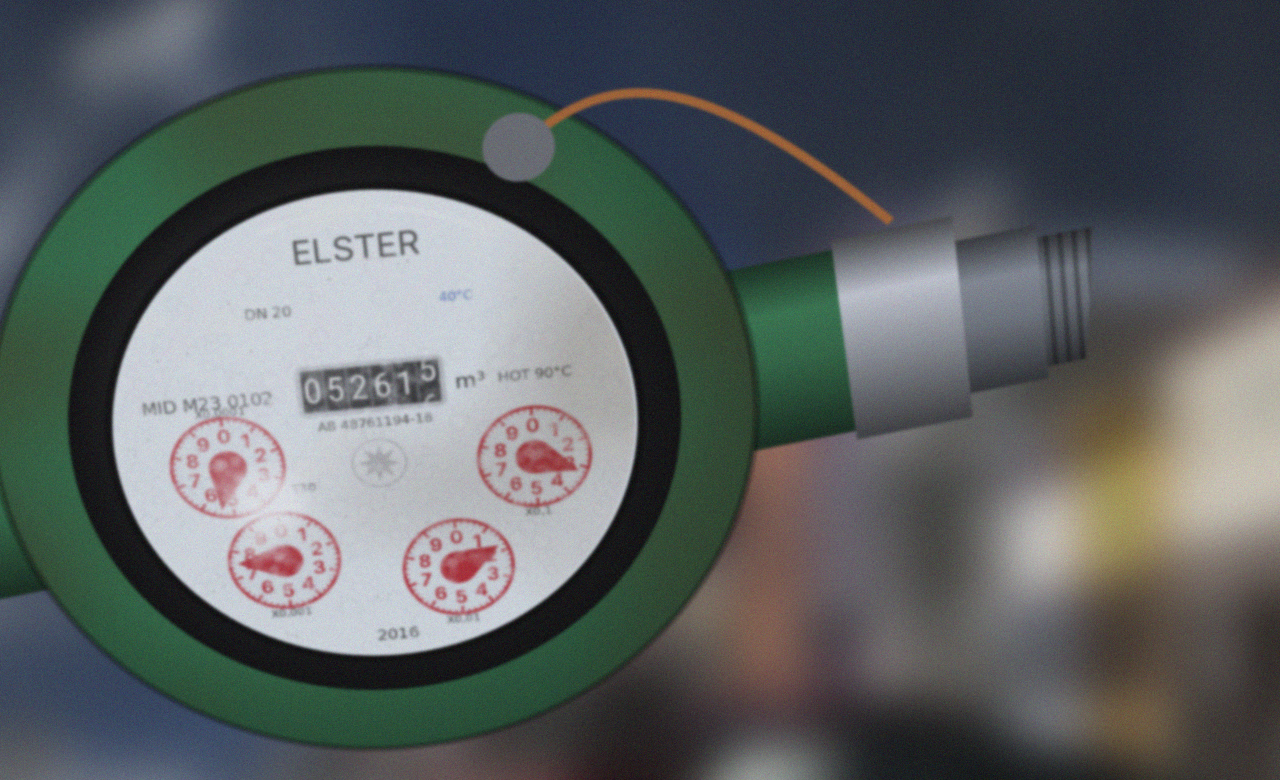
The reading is 52615.3175 m³
